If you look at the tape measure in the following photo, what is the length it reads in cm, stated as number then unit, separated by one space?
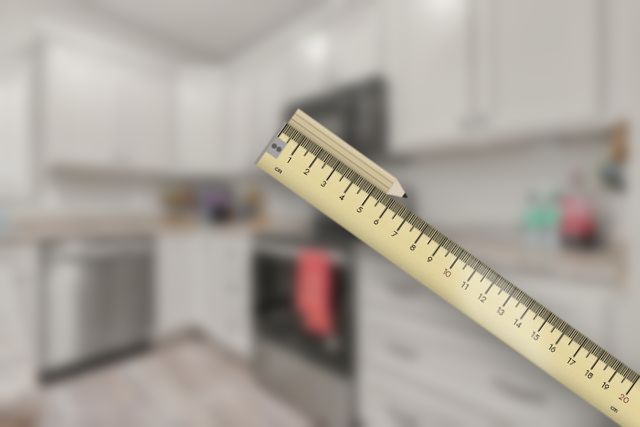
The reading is 6.5 cm
